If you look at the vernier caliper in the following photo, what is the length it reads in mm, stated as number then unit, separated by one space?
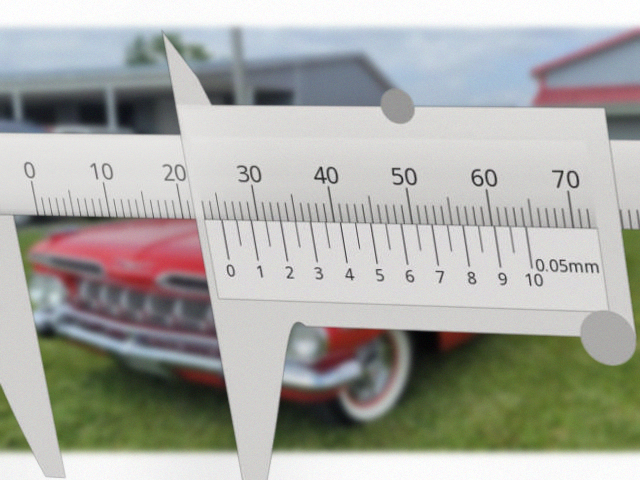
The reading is 25.2 mm
